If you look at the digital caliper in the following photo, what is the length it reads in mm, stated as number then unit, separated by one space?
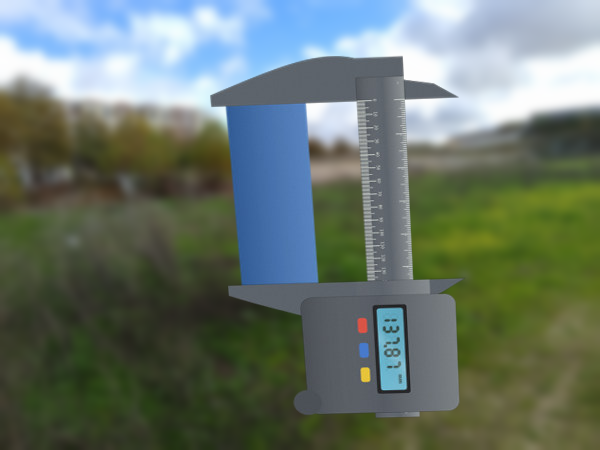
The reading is 137.87 mm
